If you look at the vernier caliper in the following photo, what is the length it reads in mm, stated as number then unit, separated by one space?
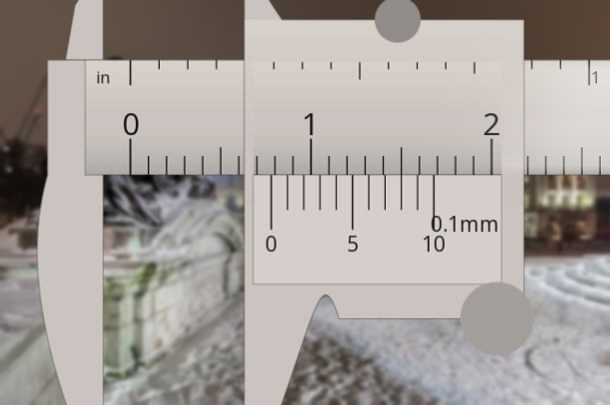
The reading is 7.8 mm
